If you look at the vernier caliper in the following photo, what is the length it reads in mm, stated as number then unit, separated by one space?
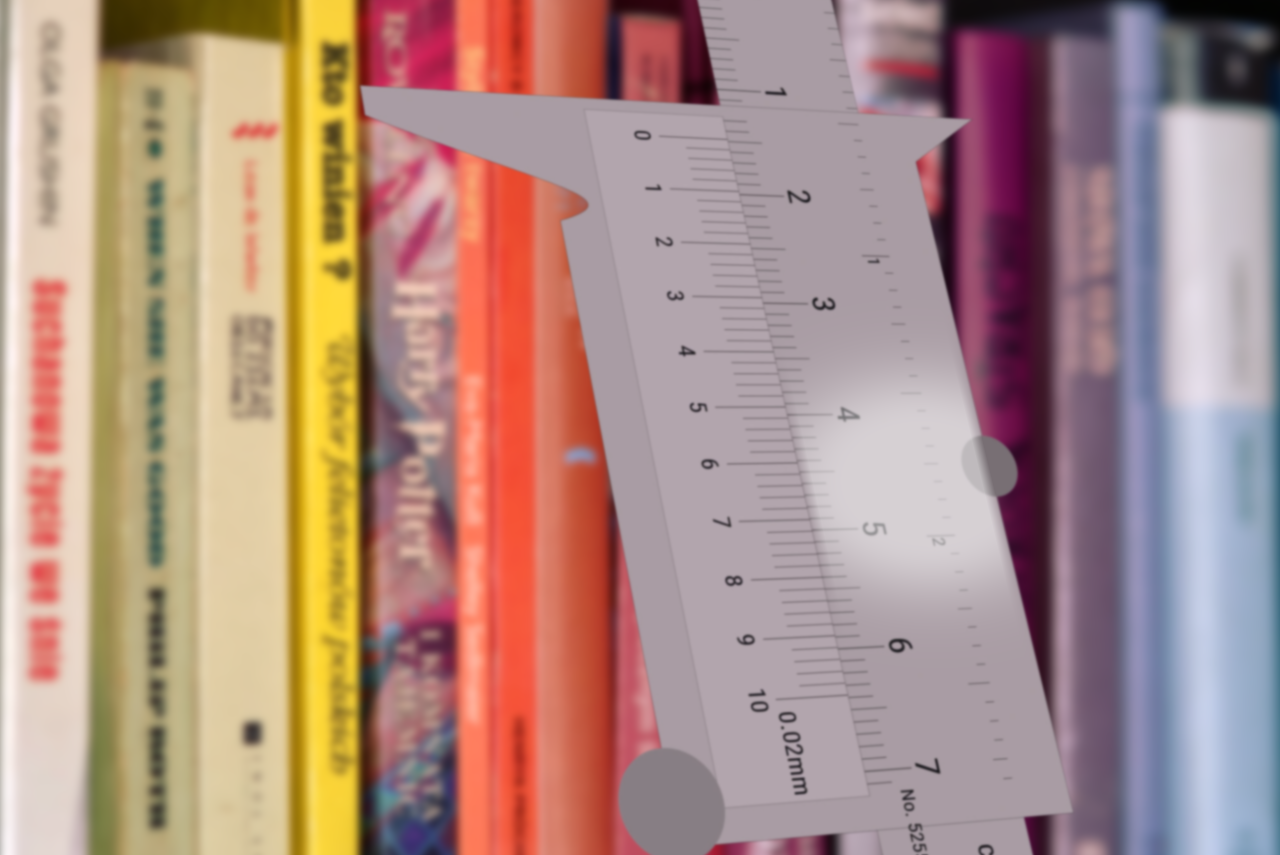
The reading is 14.8 mm
